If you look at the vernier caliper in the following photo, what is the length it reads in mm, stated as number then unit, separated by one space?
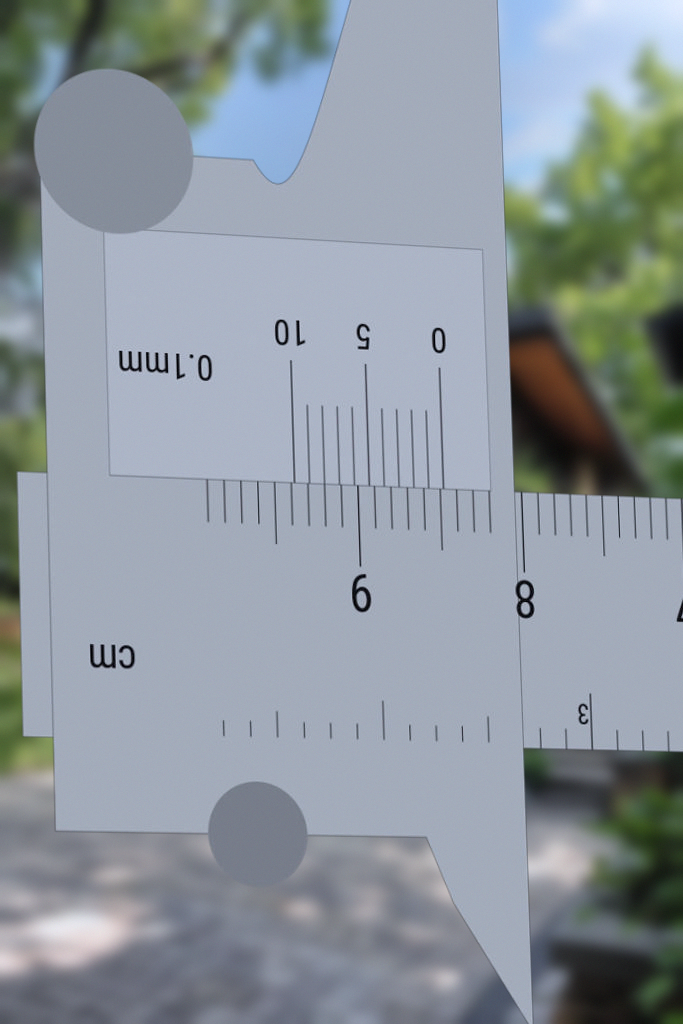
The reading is 84.8 mm
